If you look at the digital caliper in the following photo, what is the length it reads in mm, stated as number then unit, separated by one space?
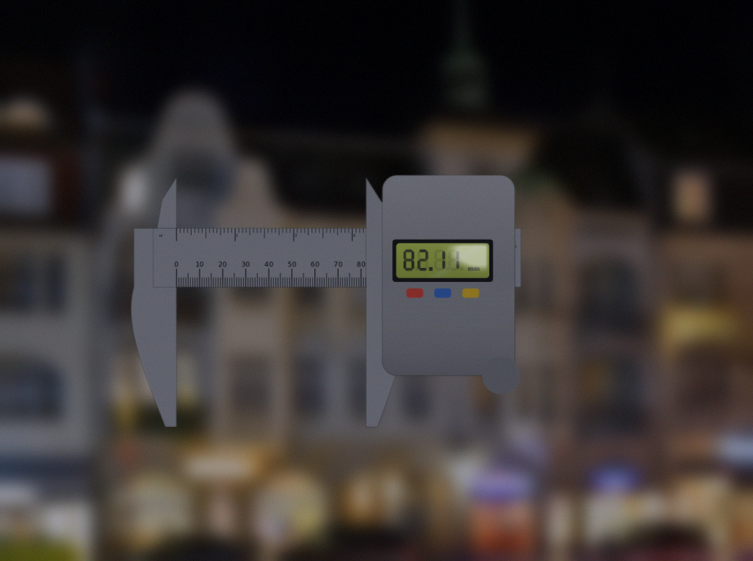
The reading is 82.11 mm
